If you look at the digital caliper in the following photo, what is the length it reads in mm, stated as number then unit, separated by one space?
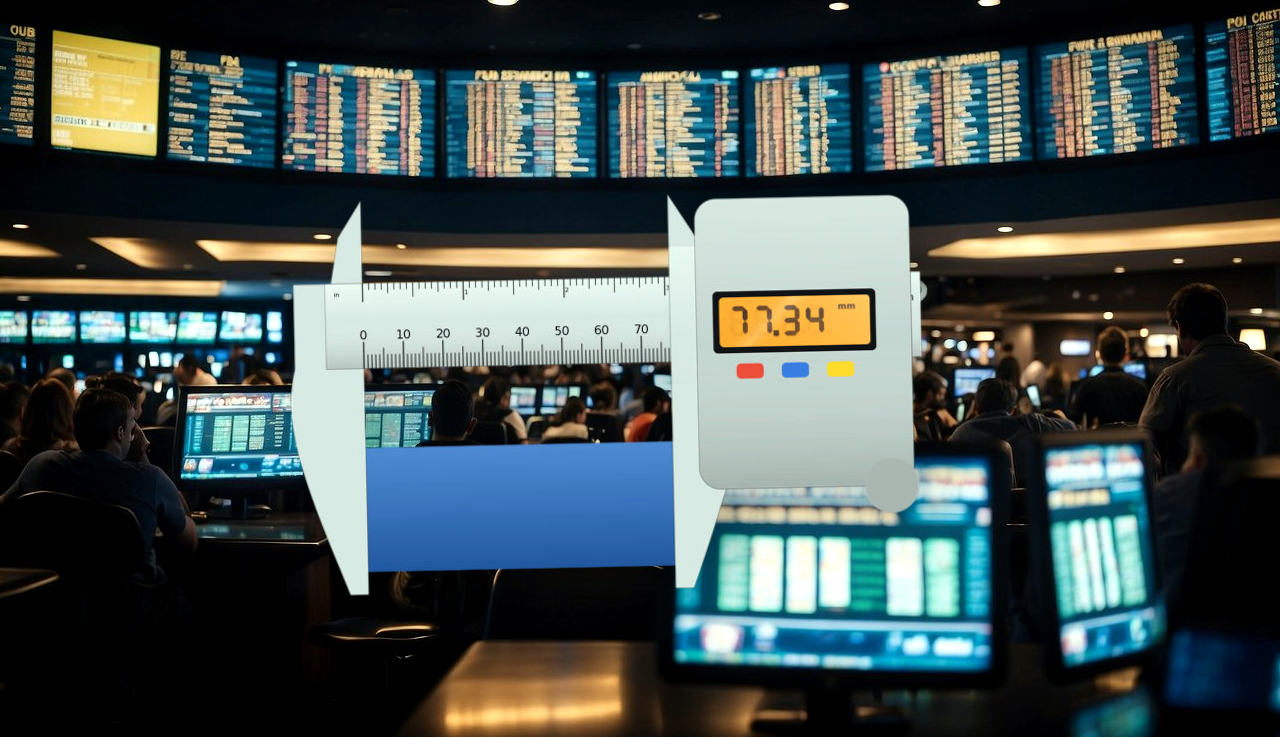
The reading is 77.34 mm
